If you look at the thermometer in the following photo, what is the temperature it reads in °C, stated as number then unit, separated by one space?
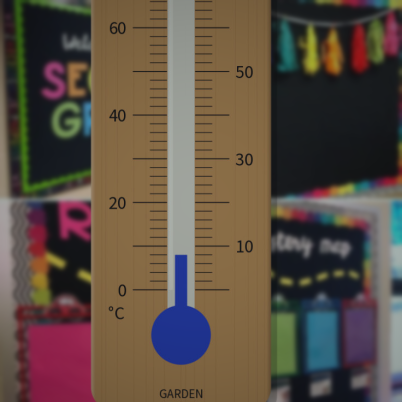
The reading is 8 °C
